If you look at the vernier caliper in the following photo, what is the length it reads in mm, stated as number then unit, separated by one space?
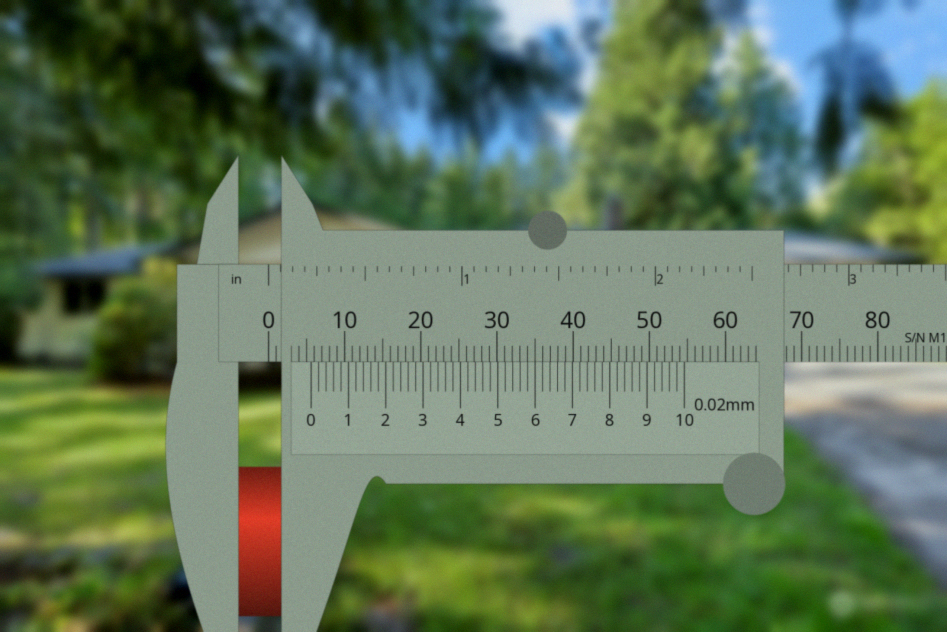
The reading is 5.6 mm
